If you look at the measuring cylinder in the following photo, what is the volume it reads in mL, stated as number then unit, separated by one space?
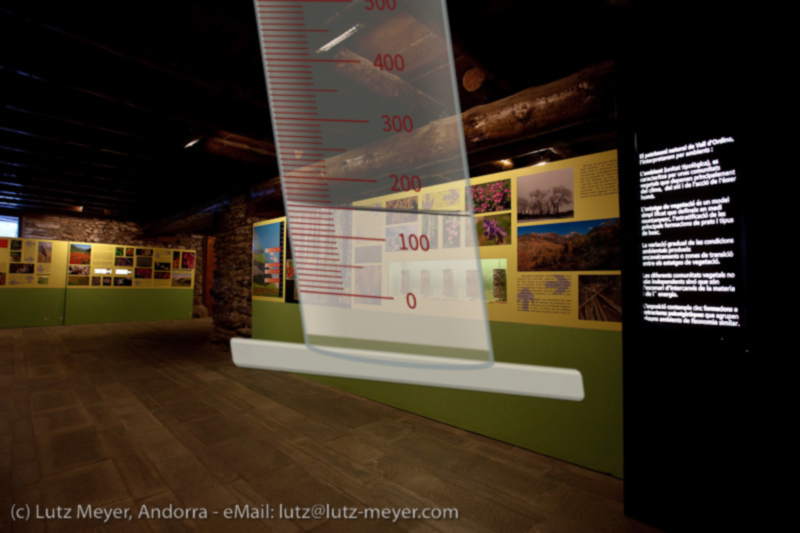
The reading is 150 mL
